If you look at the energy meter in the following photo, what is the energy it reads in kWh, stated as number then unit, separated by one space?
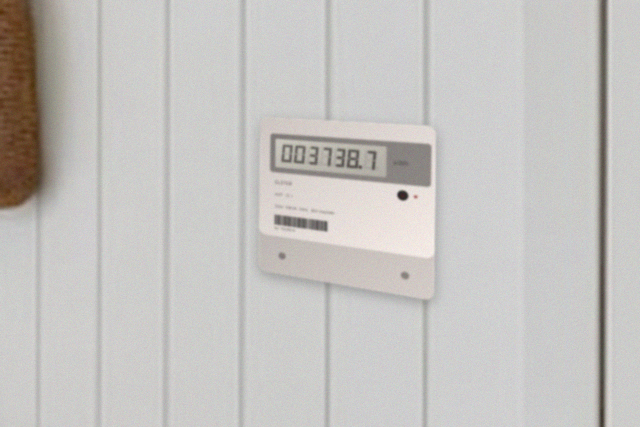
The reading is 3738.7 kWh
